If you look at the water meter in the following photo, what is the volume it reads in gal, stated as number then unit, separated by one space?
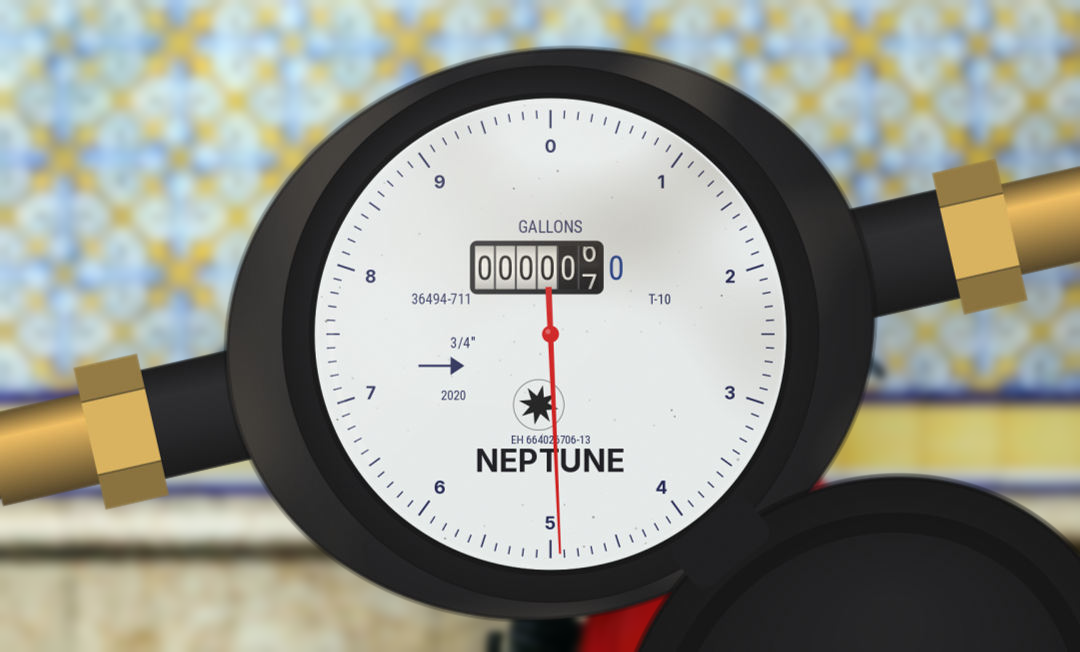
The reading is 64.9 gal
